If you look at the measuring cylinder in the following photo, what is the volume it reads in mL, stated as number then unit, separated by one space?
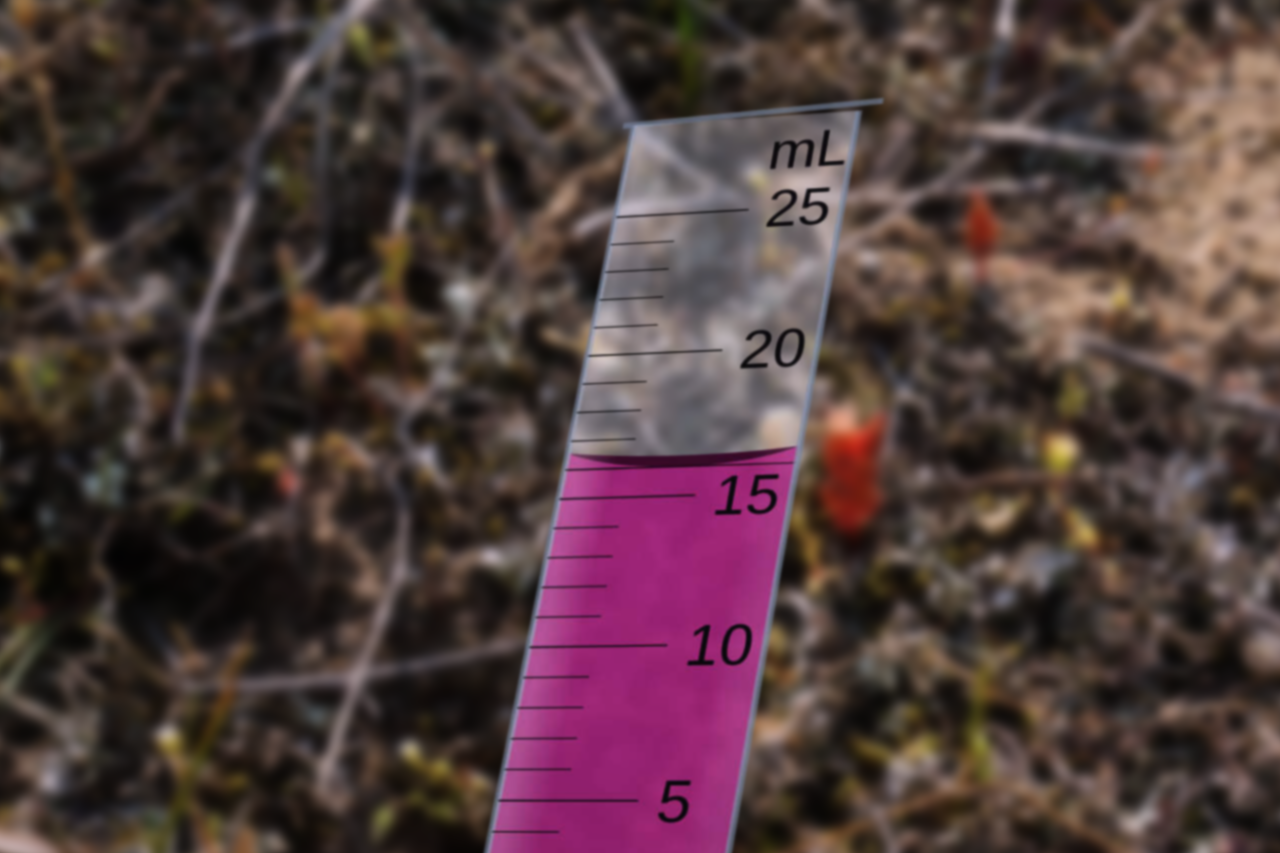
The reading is 16 mL
